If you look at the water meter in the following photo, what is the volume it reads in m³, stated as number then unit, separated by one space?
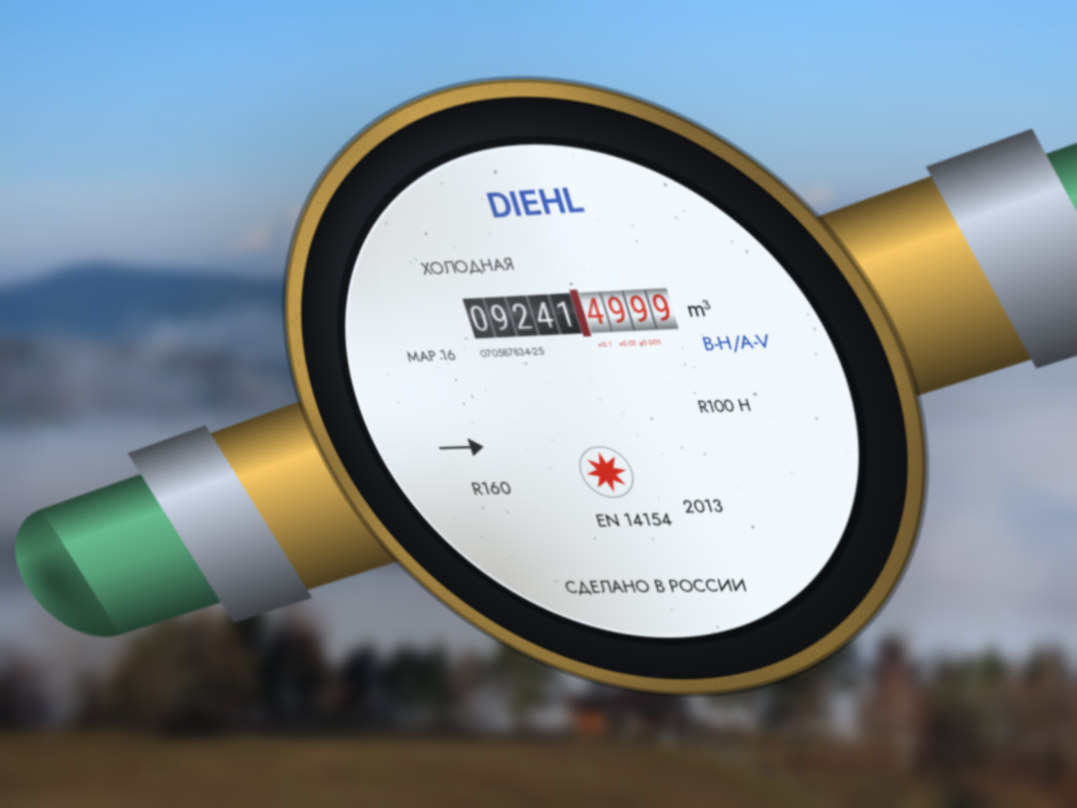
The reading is 9241.4999 m³
